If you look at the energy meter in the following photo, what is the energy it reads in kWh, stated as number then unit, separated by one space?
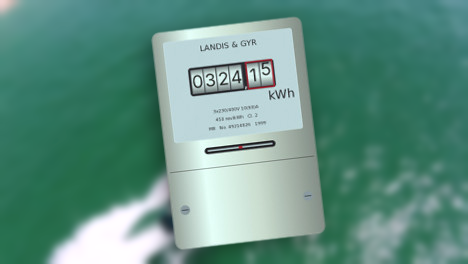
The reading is 324.15 kWh
